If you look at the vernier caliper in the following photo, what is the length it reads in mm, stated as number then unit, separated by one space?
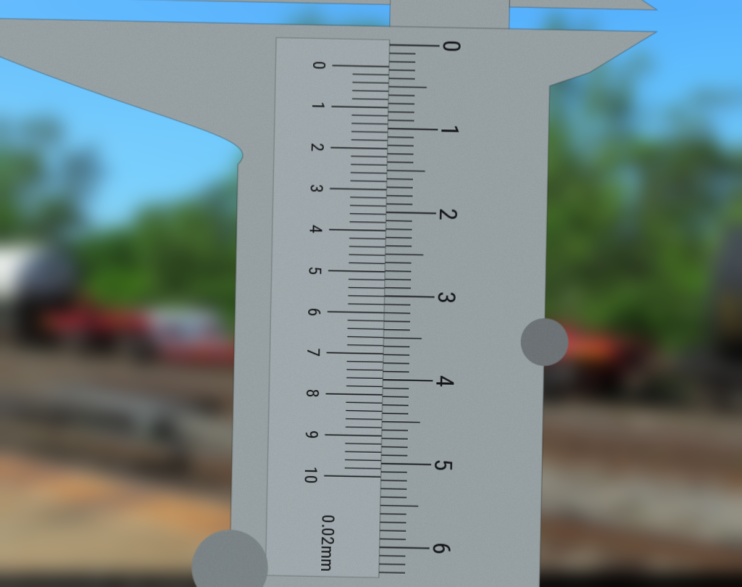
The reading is 2.6 mm
